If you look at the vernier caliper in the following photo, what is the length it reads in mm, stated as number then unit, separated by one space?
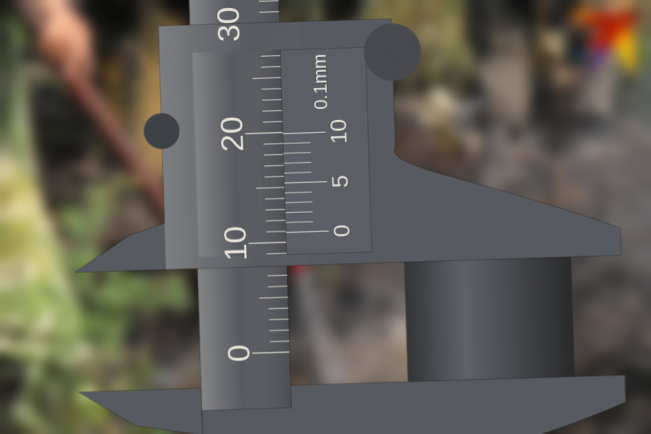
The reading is 10.9 mm
